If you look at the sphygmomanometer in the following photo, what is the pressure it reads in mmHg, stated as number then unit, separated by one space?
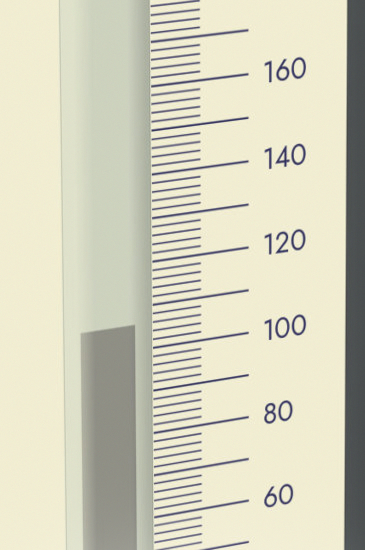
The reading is 106 mmHg
